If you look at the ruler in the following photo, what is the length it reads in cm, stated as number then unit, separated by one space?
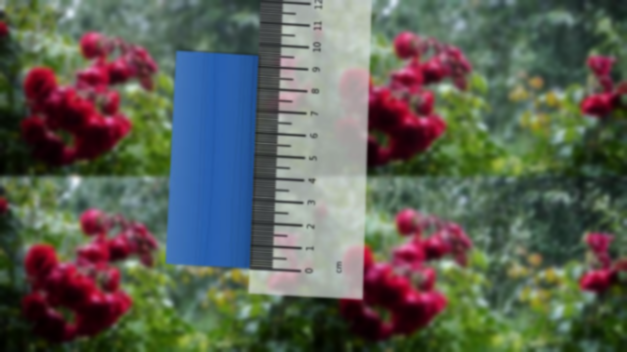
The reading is 9.5 cm
